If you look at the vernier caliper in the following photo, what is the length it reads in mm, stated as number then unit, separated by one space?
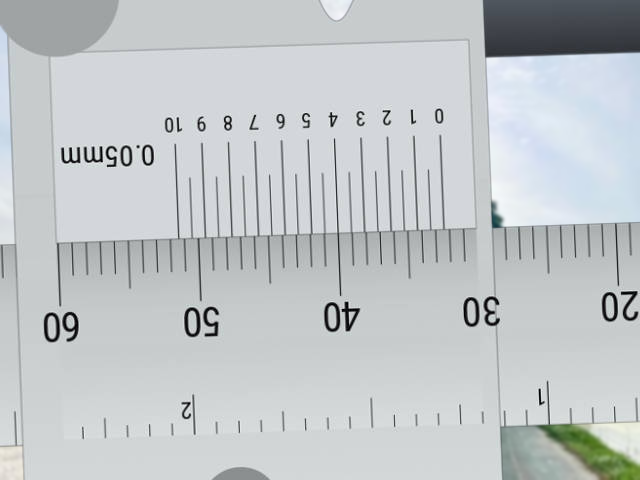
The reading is 32.4 mm
